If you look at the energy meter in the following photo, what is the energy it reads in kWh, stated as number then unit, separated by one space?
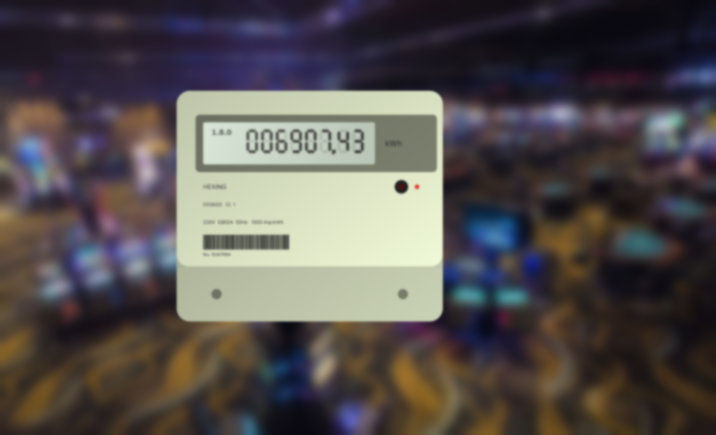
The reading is 6907.43 kWh
